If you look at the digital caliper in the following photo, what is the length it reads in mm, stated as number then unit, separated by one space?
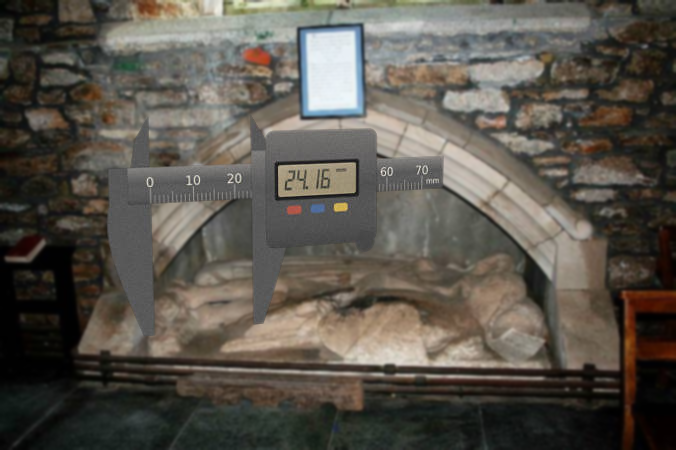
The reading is 24.16 mm
